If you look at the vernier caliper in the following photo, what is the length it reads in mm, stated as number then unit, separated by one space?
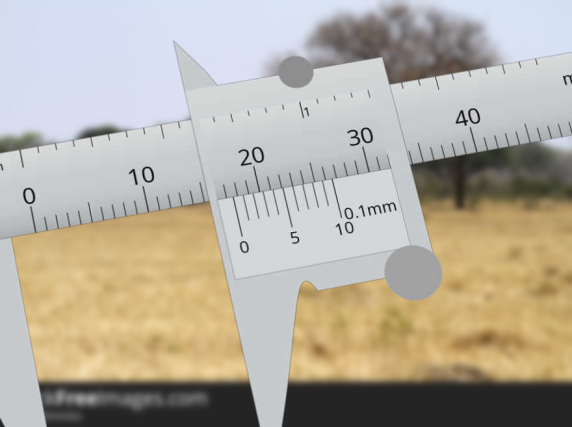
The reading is 17.6 mm
